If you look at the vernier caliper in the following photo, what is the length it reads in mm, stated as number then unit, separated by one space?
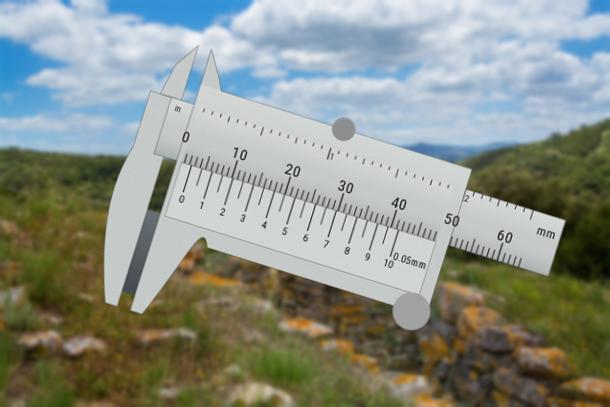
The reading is 2.4 mm
